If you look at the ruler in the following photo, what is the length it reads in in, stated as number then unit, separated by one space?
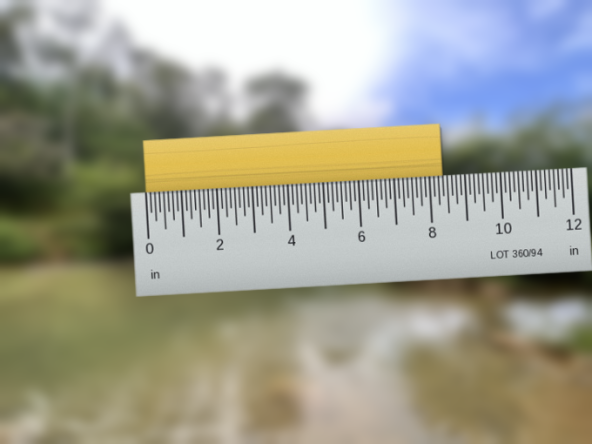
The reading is 8.375 in
